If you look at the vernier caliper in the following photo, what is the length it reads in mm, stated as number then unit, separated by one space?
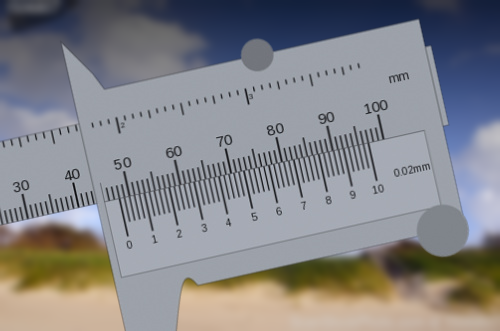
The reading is 48.0 mm
